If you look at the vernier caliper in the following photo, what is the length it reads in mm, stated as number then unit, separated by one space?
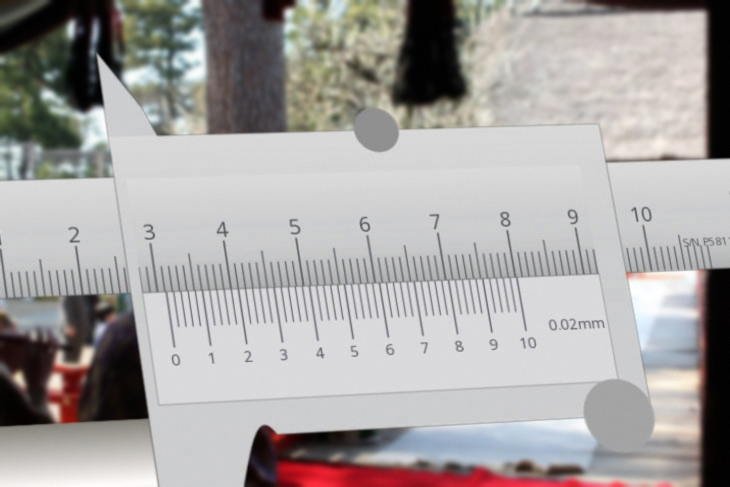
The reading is 31.2 mm
